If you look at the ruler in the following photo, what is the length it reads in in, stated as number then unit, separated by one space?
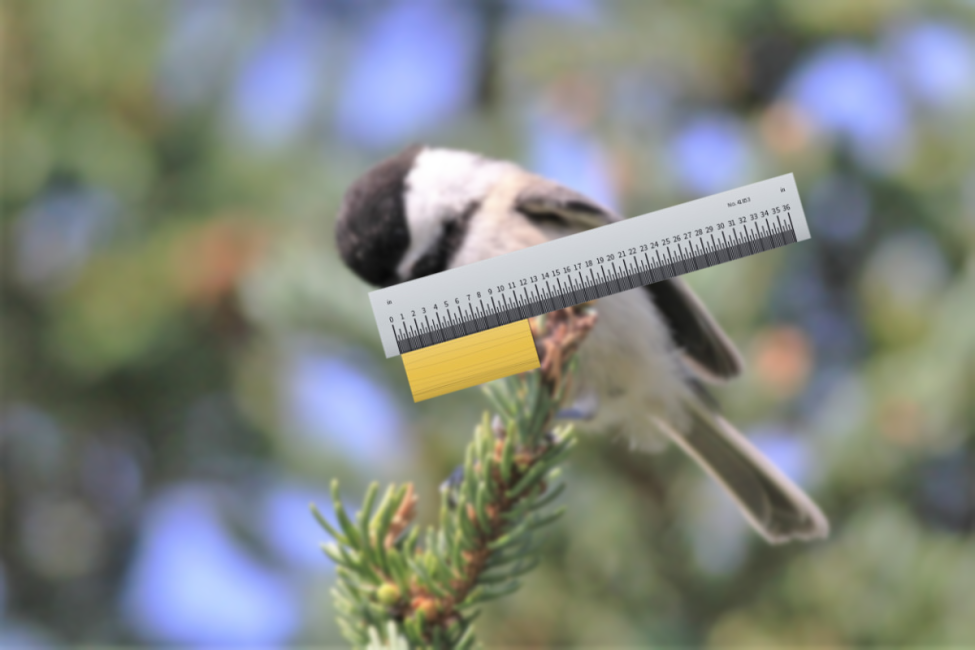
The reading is 11.5 in
